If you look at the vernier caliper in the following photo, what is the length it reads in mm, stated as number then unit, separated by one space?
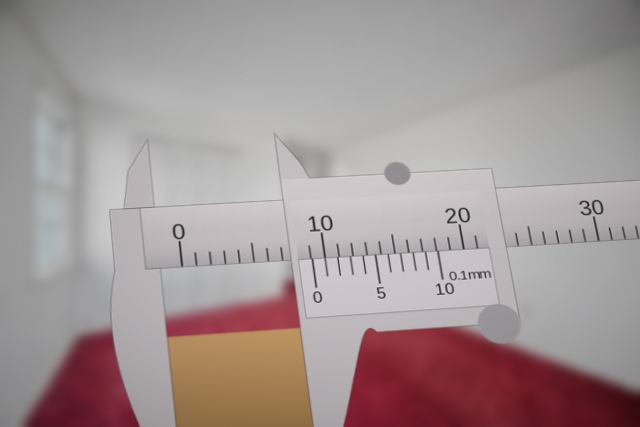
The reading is 9.1 mm
